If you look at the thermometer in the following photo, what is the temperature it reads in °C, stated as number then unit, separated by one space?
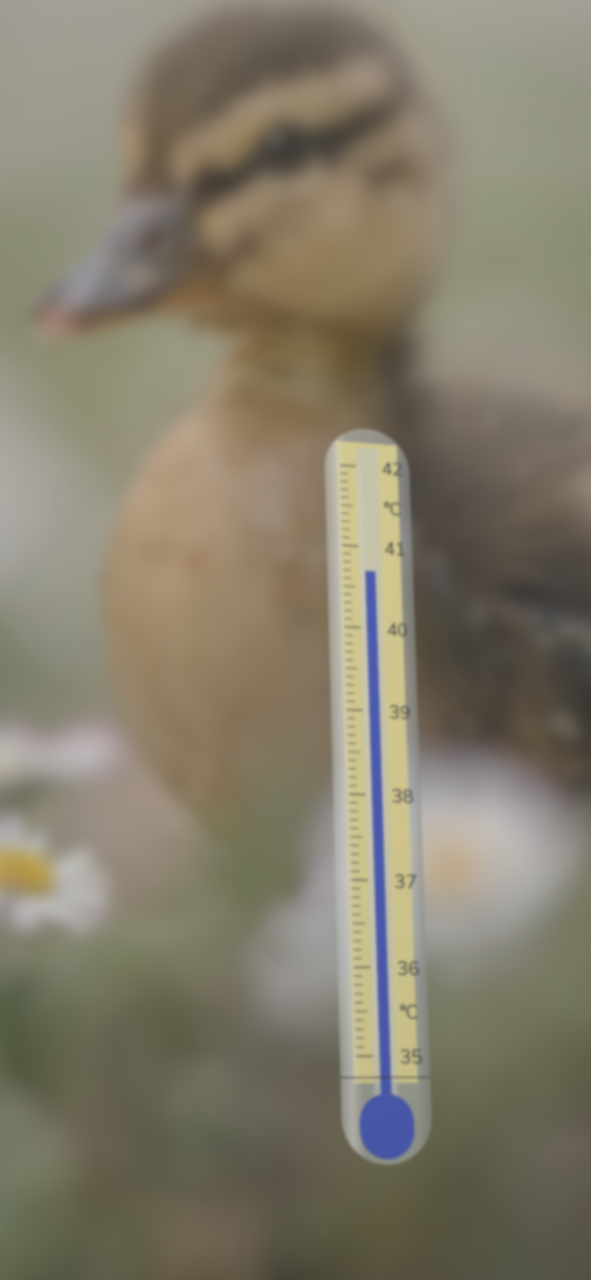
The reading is 40.7 °C
